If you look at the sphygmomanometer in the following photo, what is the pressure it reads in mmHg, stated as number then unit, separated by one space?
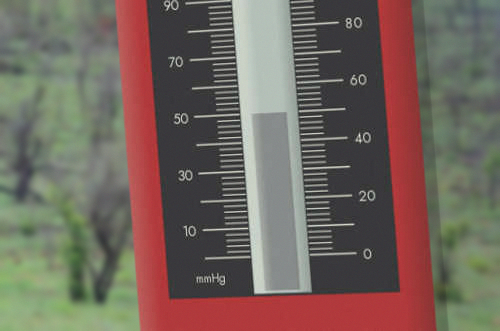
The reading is 50 mmHg
